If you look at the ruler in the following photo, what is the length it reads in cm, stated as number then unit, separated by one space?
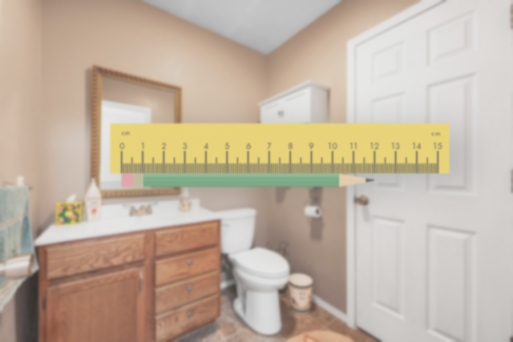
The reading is 12 cm
